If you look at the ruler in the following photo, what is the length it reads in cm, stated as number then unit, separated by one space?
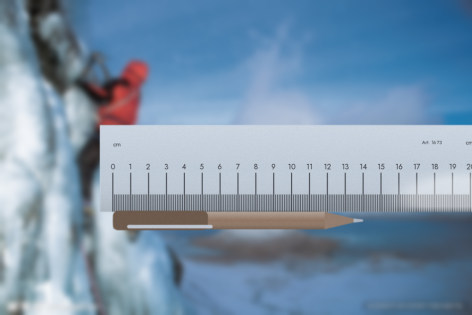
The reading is 14 cm
